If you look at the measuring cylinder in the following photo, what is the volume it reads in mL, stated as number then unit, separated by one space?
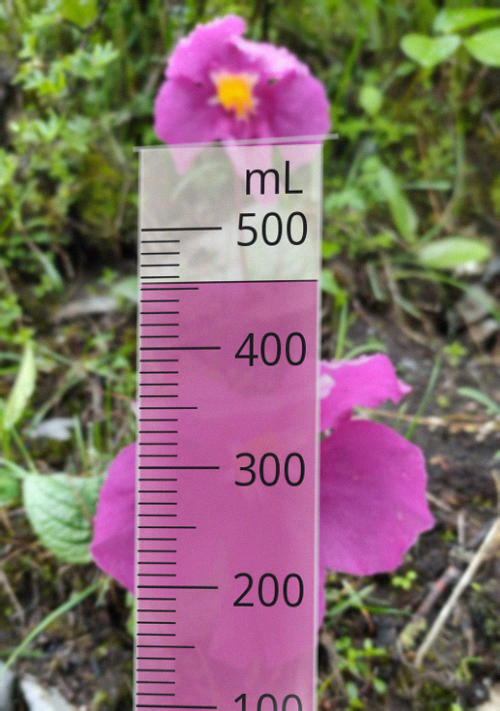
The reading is 455 mL
